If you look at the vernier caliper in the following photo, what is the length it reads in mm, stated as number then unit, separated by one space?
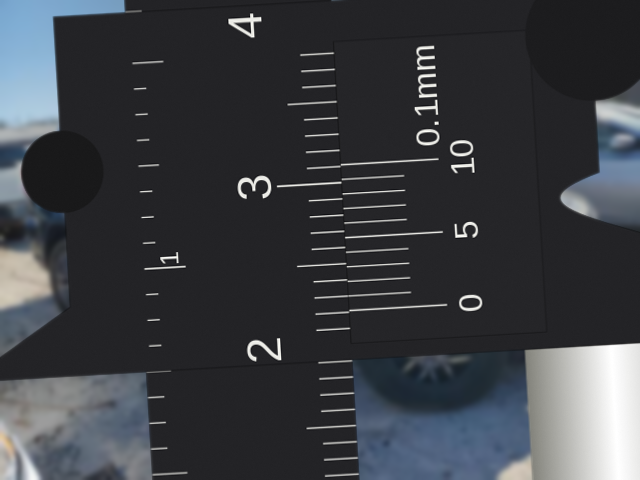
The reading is 22.1 mm
